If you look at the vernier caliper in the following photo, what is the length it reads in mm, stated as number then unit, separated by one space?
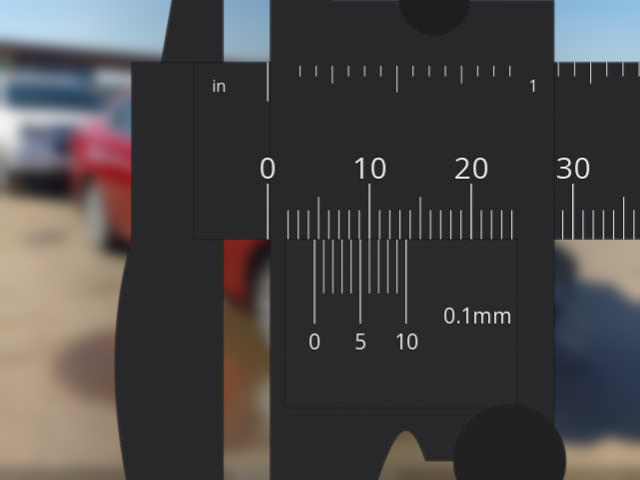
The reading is 4.6 mm
